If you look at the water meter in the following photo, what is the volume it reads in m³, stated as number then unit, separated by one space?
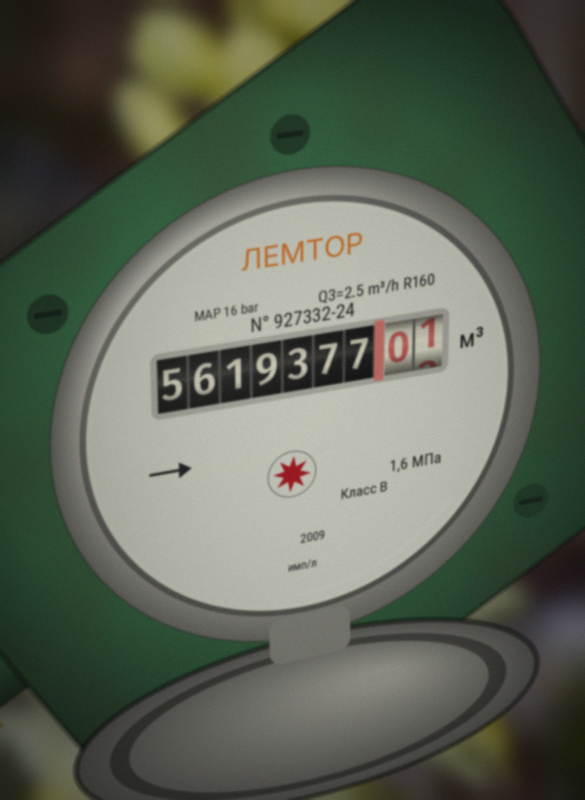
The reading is 5619377.01 m³
